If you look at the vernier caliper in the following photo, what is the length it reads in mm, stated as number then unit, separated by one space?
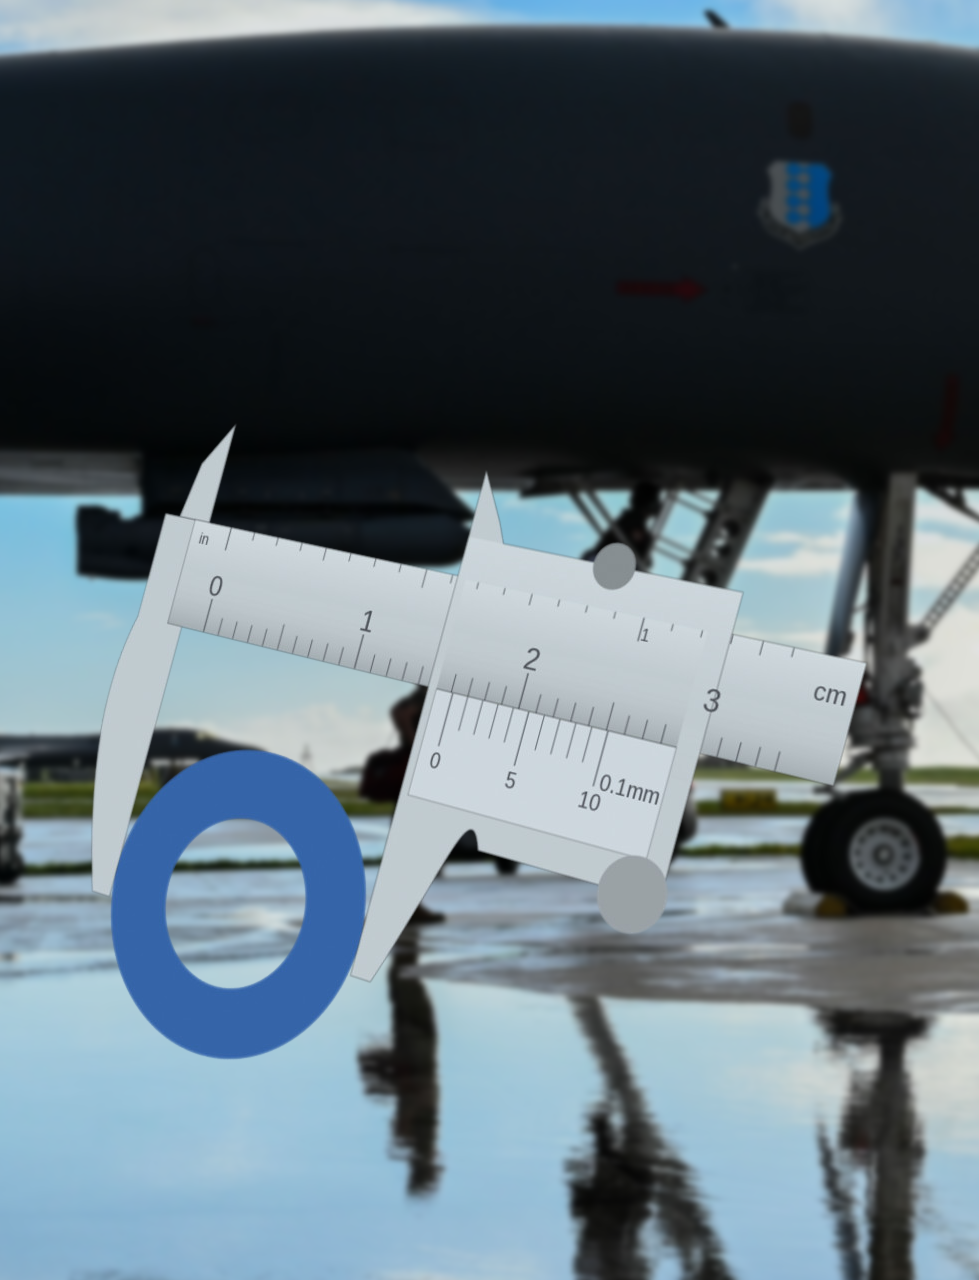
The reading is 16.1 mm
